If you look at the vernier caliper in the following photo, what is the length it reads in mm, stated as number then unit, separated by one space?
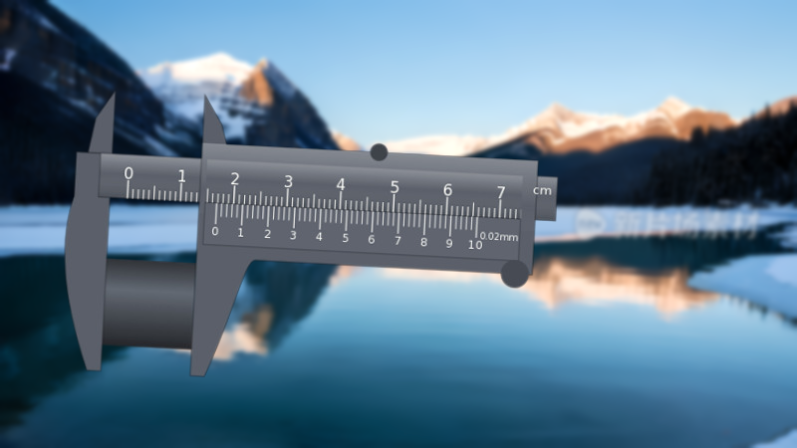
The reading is 16.8 mm
